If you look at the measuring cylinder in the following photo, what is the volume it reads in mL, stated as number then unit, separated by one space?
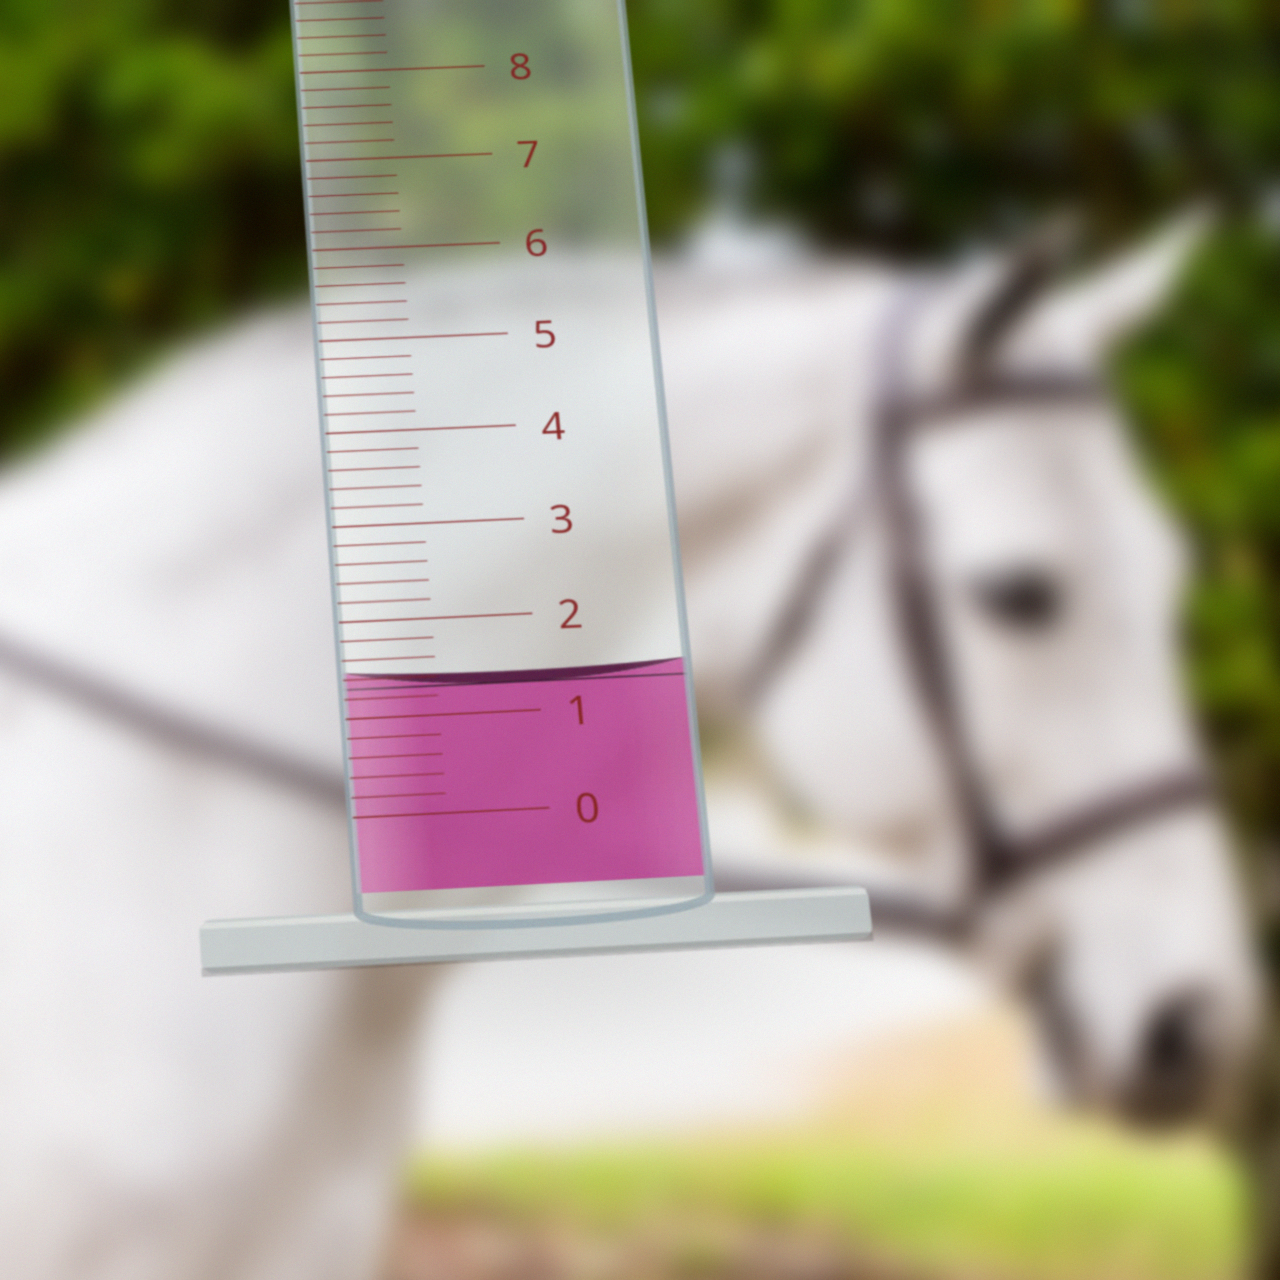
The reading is 1.3 mL
